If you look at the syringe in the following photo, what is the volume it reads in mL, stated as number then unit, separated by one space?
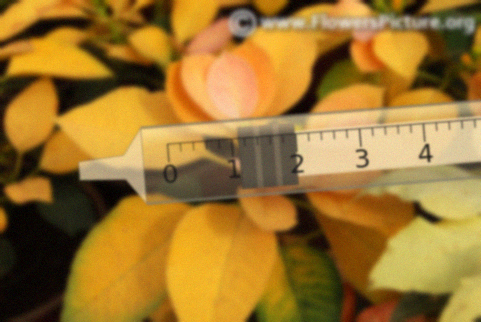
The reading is 1.1 mL
